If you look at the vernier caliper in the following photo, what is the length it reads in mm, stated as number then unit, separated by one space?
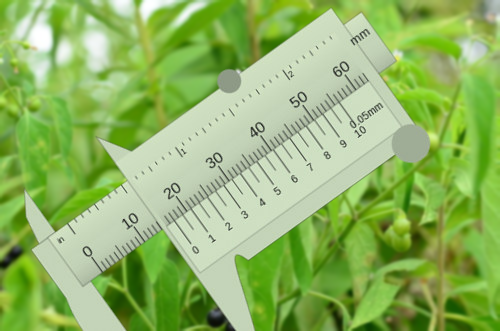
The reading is 17.0 mm
